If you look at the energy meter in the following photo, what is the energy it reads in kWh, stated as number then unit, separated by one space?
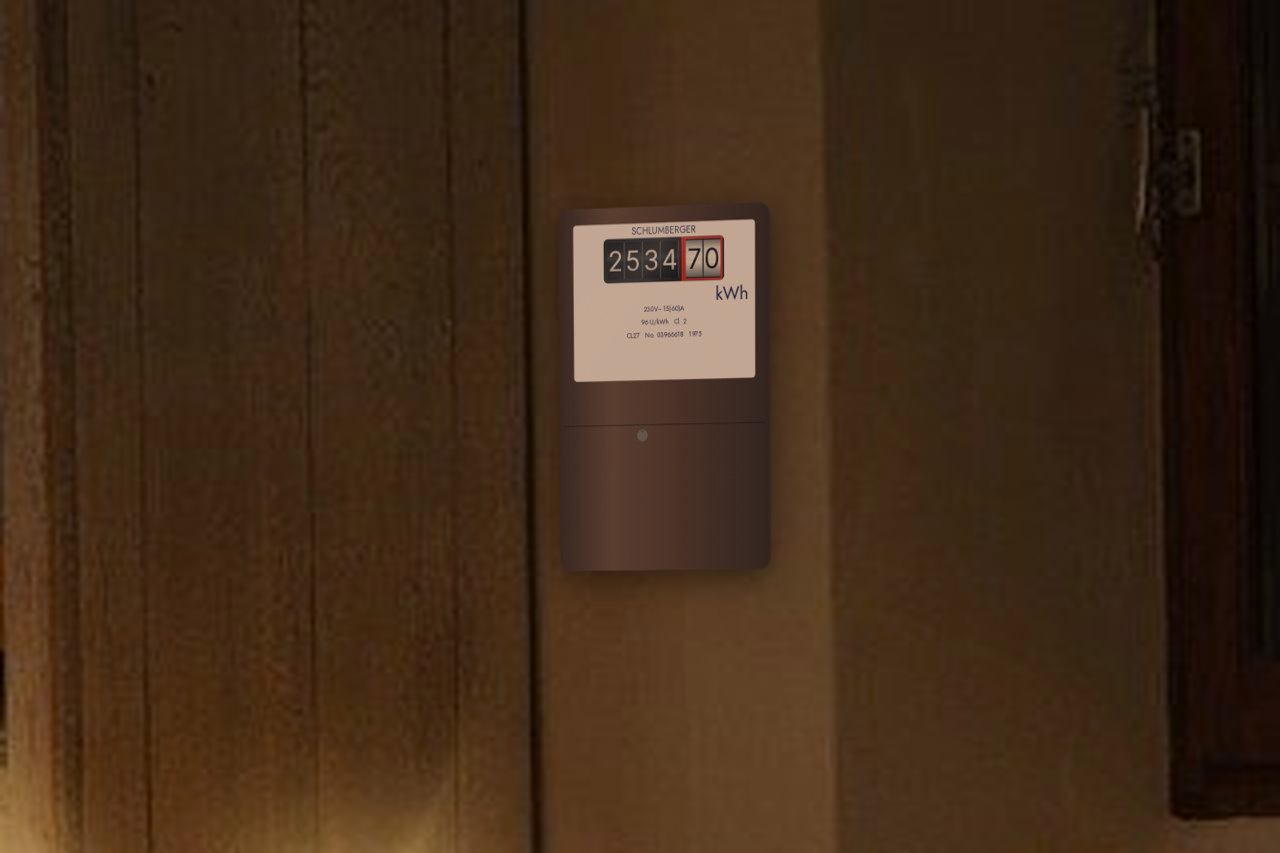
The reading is 2534.70 kWh
